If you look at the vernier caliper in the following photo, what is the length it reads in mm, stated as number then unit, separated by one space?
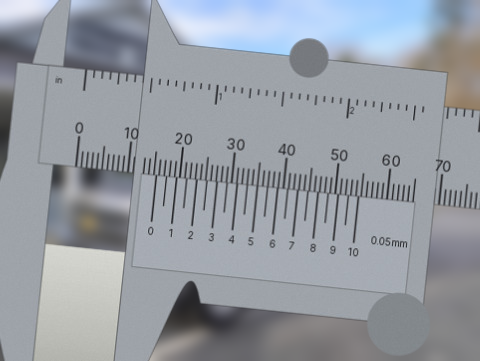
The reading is 15.5 mm
